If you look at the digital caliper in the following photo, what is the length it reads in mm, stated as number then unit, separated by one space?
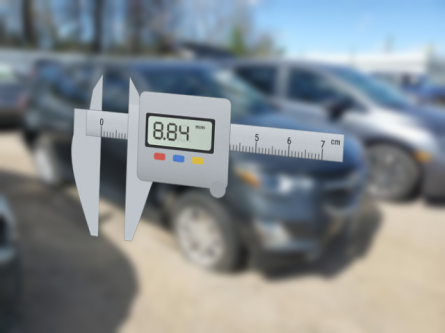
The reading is 8.84 mm
